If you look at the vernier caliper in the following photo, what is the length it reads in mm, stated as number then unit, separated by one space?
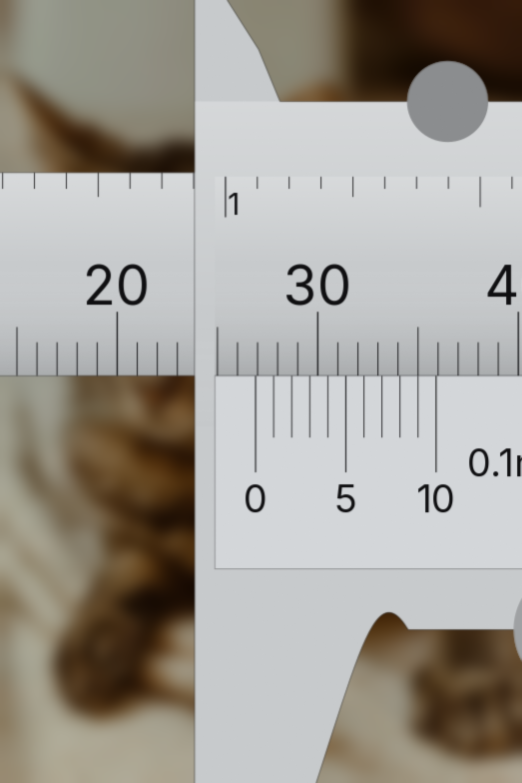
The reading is 26.9 mm
